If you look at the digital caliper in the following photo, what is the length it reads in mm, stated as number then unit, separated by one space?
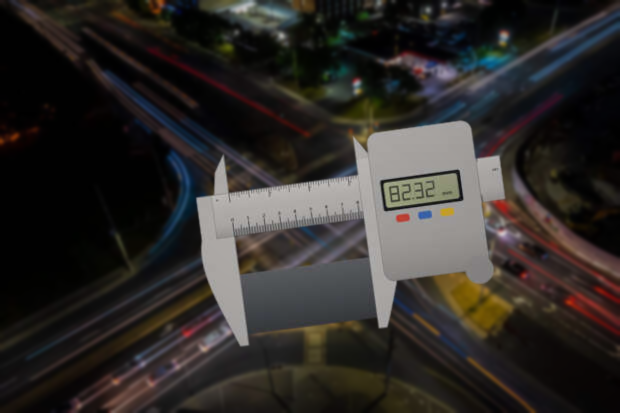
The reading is 82.32 mm
